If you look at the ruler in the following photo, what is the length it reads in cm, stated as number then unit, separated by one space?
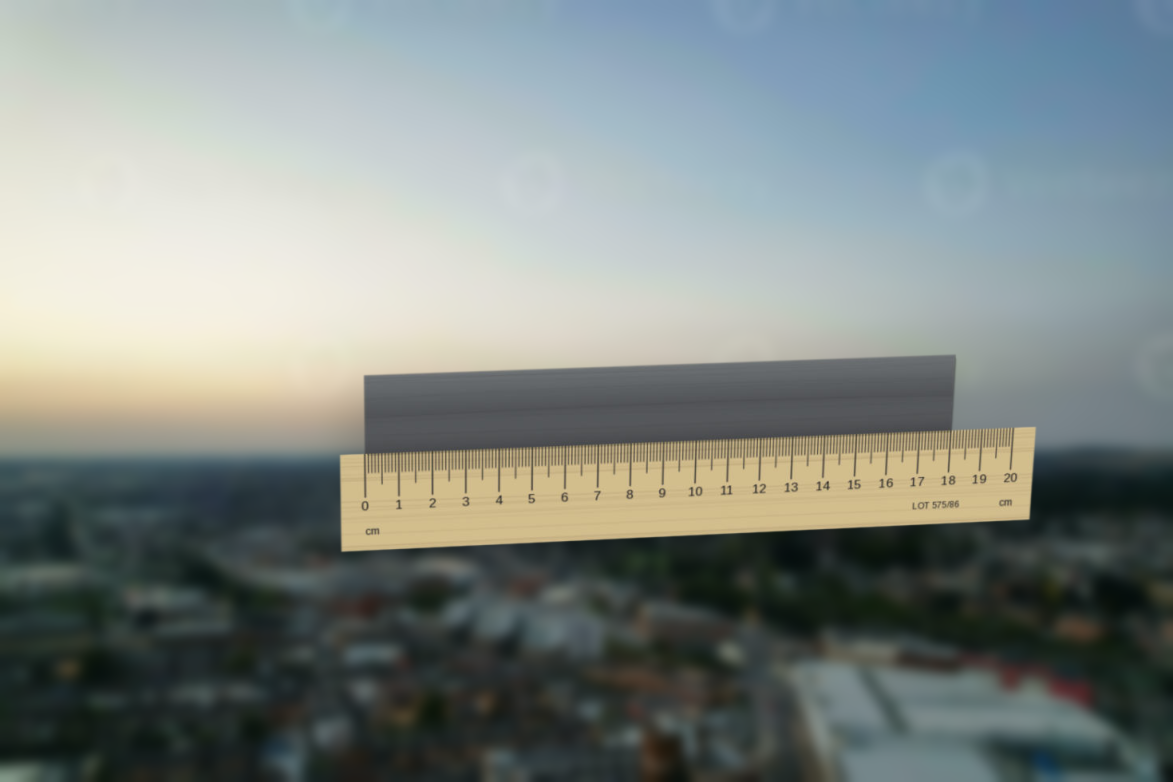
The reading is 18 cm
